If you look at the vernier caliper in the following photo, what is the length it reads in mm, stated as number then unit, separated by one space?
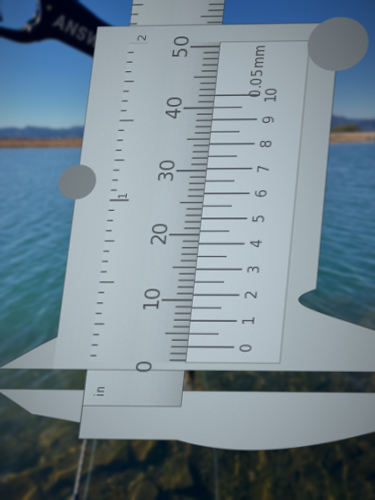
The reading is 3.0 mm
